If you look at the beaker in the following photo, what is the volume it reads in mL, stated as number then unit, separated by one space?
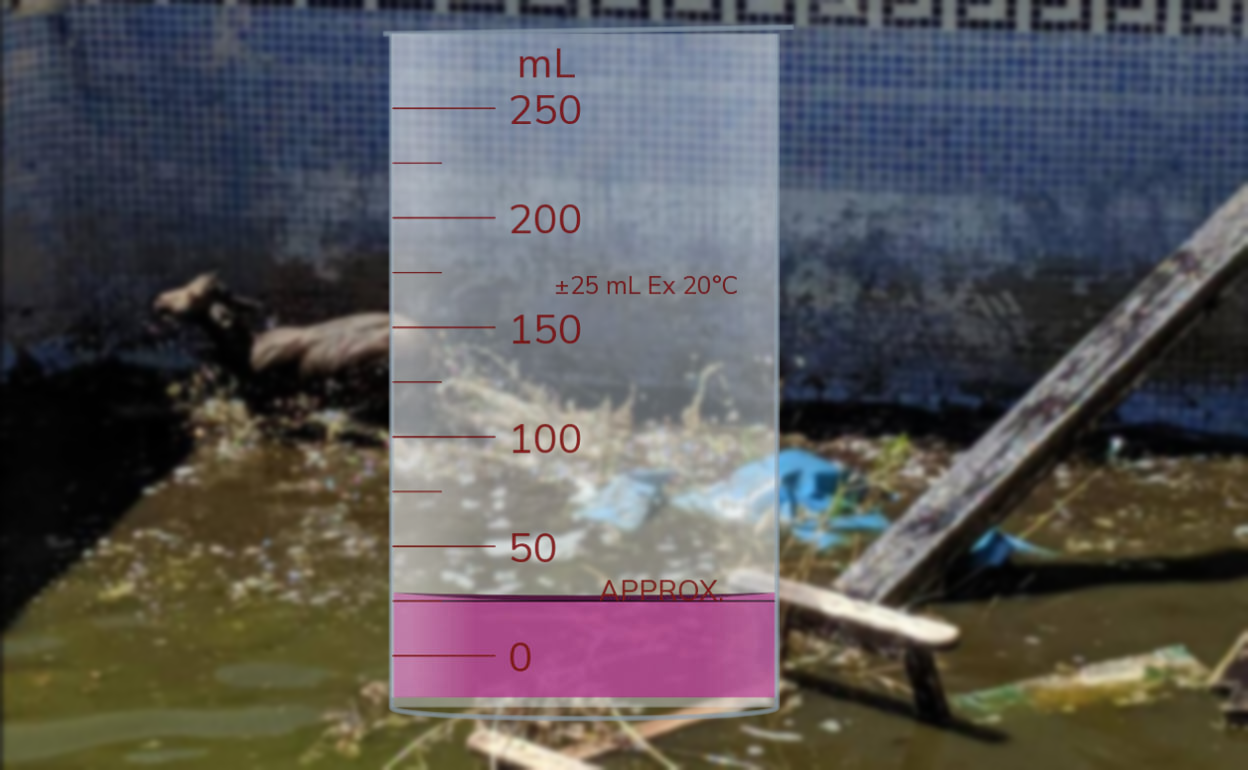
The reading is 25 mL
